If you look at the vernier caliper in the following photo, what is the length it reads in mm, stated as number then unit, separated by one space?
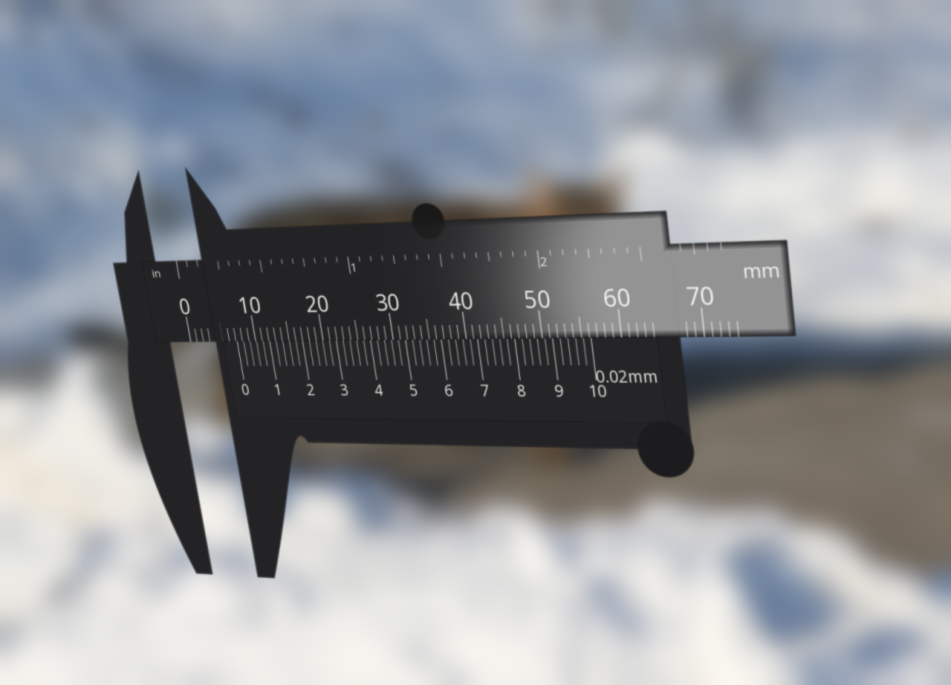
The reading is 7.2 mm
